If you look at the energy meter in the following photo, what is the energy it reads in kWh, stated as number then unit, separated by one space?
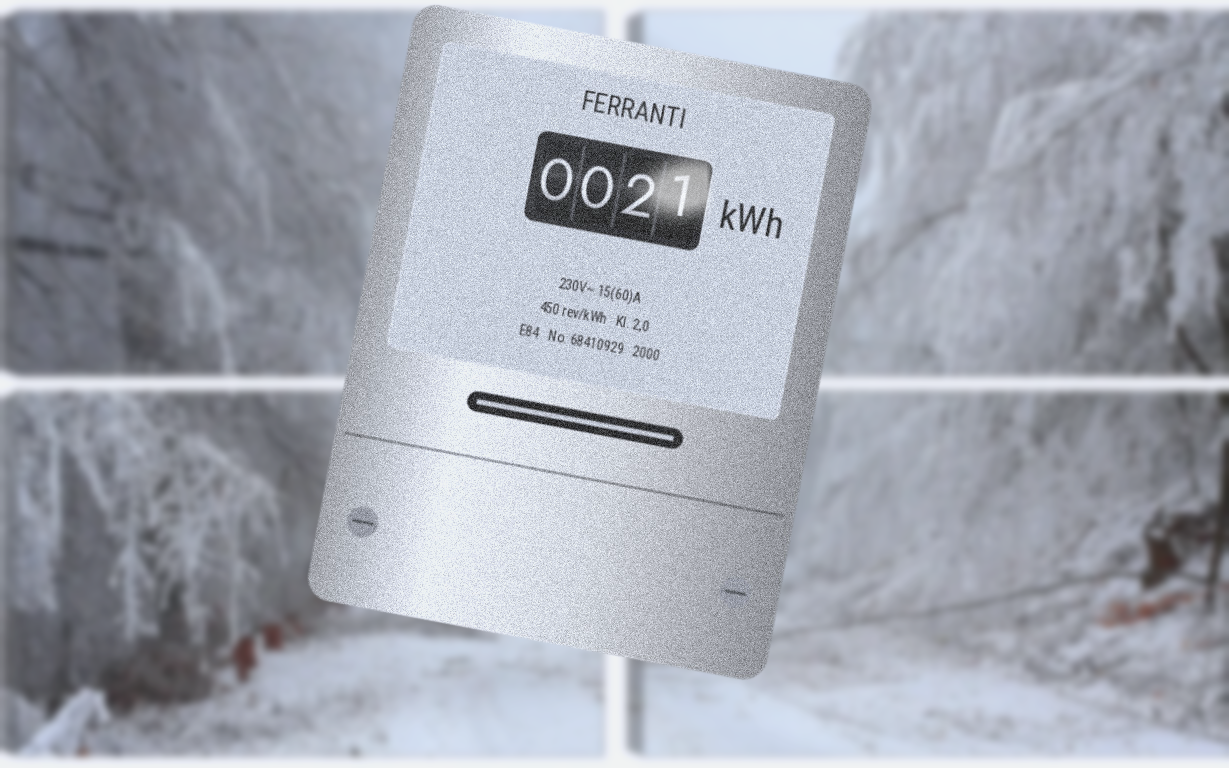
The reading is 21 kWh
